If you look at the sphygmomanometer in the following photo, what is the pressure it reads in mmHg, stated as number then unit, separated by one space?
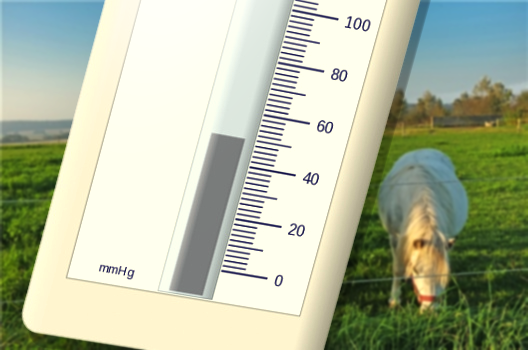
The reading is 50 mmHg
